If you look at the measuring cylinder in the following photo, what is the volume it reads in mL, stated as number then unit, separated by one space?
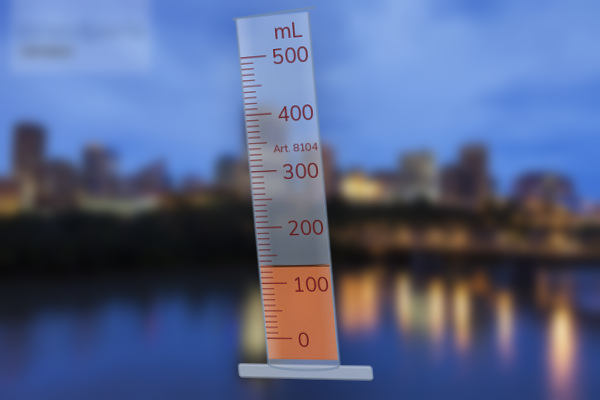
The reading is 130 mL
